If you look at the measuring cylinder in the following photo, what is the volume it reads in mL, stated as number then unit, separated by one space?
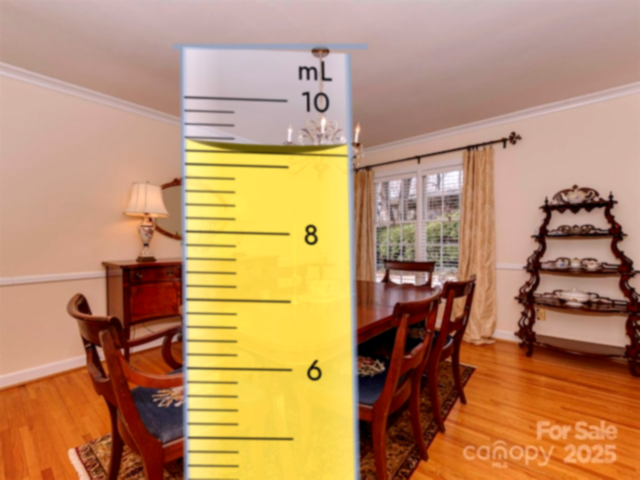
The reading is 9.2 mL
